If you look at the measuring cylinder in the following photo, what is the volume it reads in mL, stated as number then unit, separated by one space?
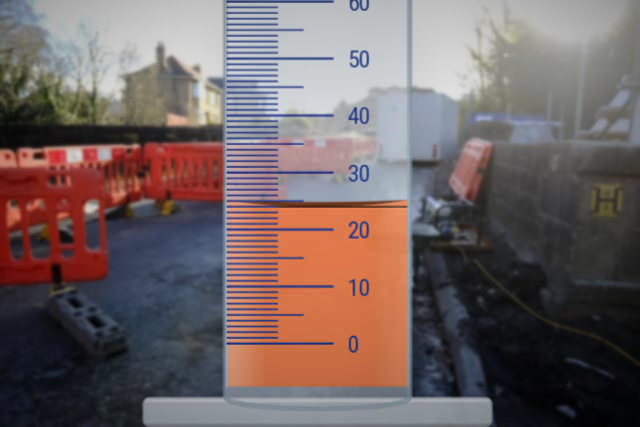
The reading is 24 mL
